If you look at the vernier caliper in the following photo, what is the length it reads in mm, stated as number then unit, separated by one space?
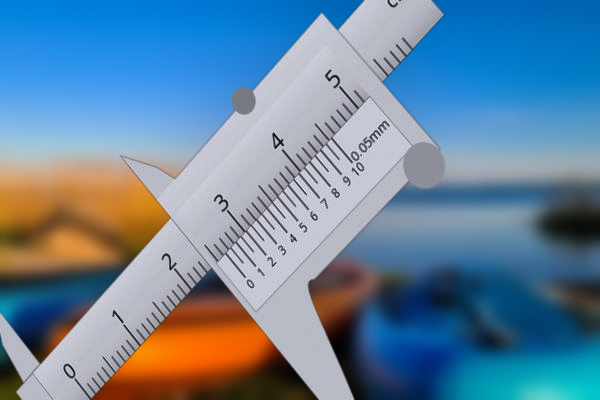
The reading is 26.4 mm
